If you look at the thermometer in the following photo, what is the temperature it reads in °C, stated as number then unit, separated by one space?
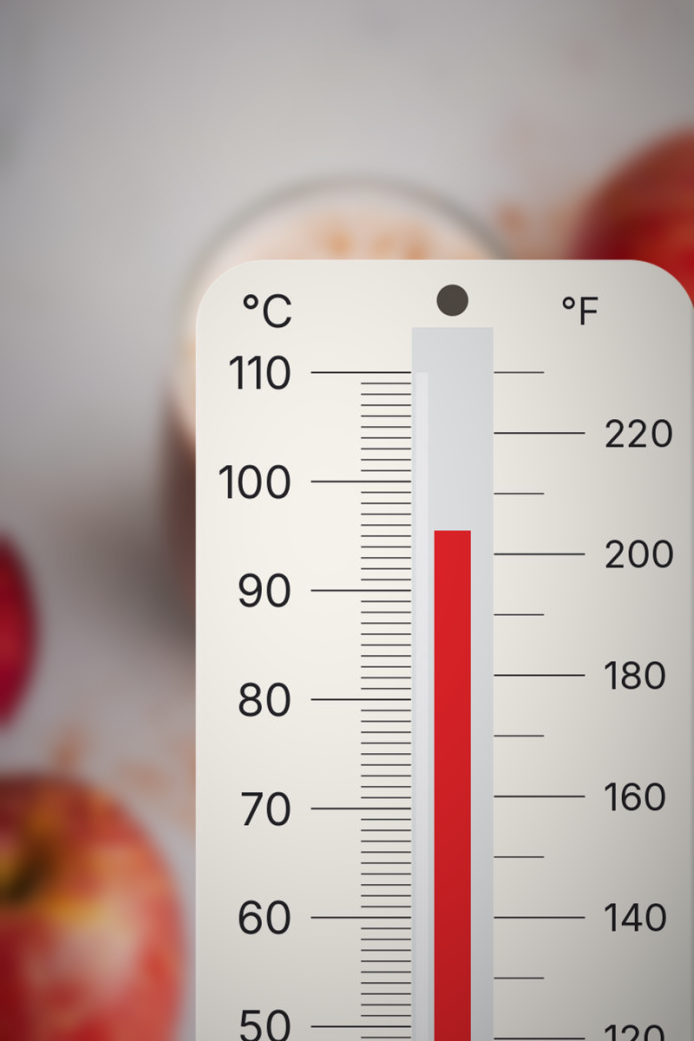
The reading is 95.5 °C
